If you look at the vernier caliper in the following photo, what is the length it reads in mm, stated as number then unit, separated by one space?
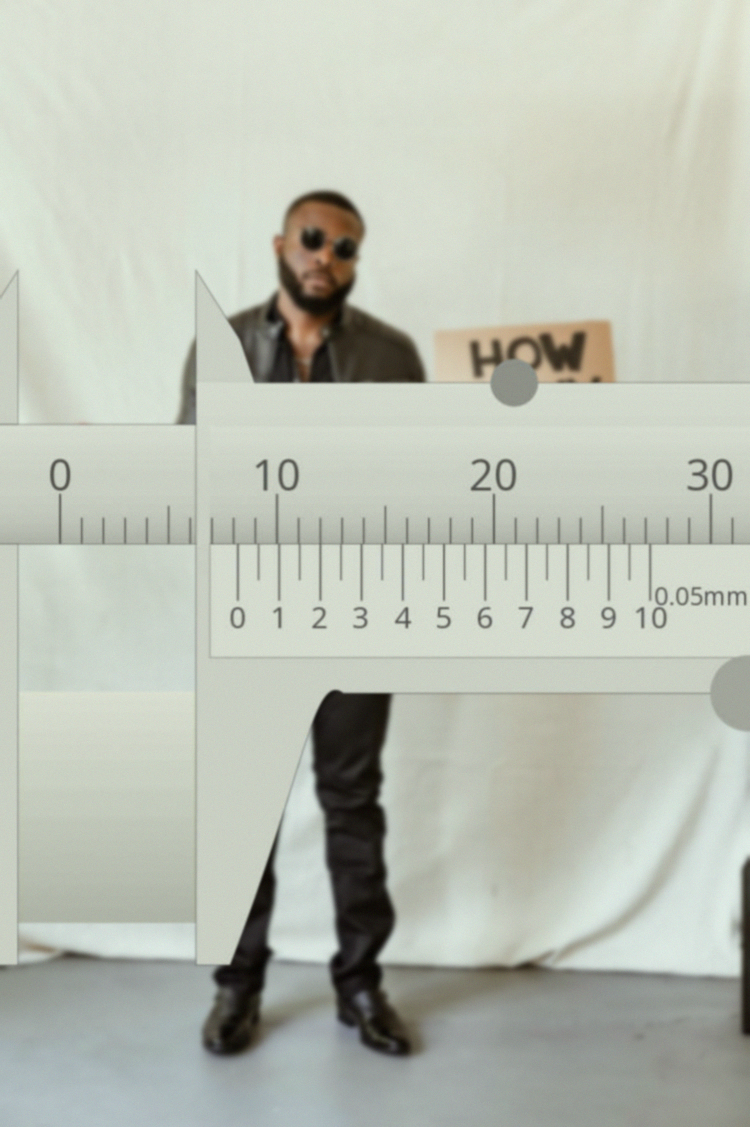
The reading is 8.2 mm
